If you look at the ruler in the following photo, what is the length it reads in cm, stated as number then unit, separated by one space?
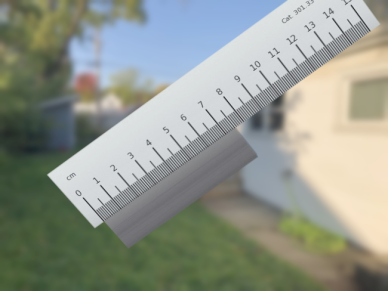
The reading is 7.5 cm
